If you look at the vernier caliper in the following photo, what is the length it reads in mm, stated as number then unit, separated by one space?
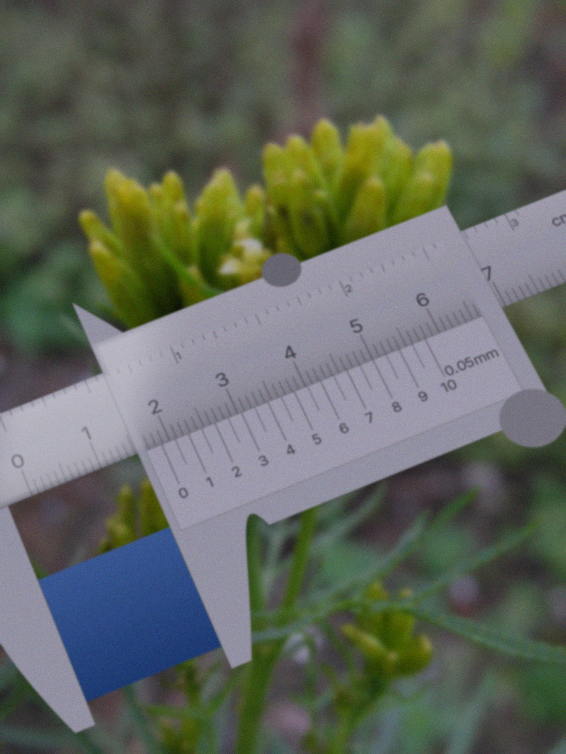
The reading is 18.8 mm
